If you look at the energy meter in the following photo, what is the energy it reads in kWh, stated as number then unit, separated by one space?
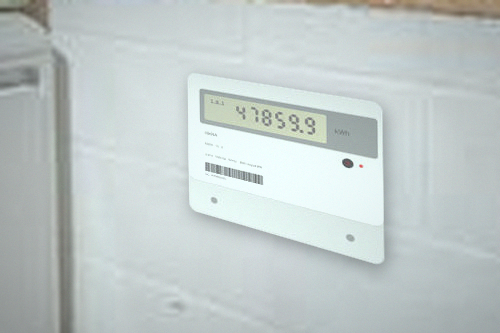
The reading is 47859.9 kWh
